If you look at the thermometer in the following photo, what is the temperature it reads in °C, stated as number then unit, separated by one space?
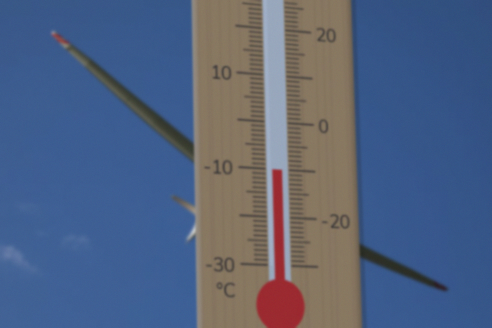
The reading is -10 °C
